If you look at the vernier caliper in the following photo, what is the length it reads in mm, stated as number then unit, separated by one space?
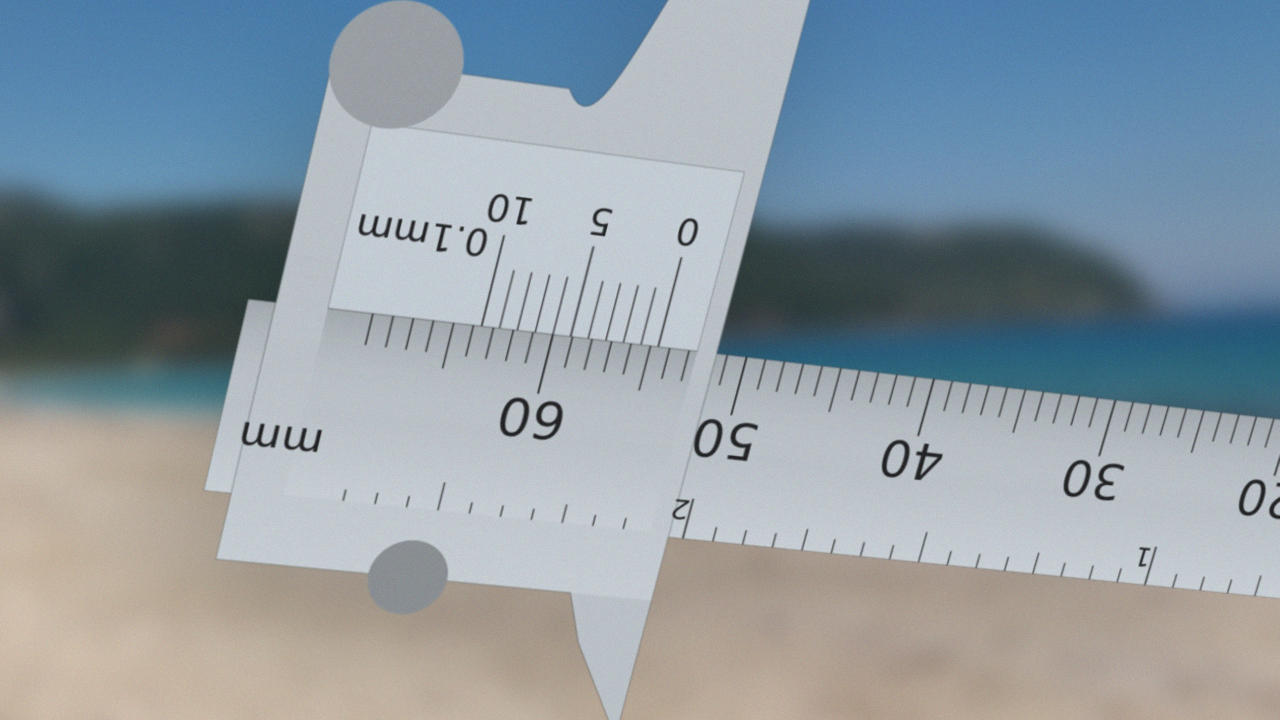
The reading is 54.6 mm
